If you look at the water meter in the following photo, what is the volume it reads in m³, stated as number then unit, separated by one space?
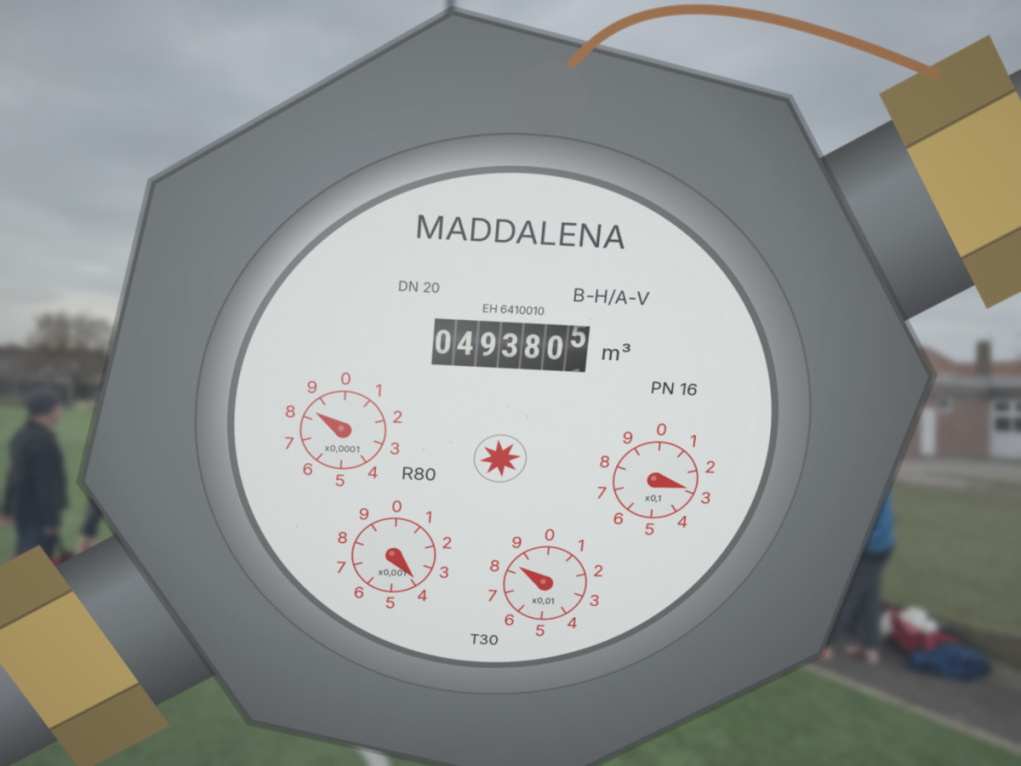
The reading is 493805.2838 m³
